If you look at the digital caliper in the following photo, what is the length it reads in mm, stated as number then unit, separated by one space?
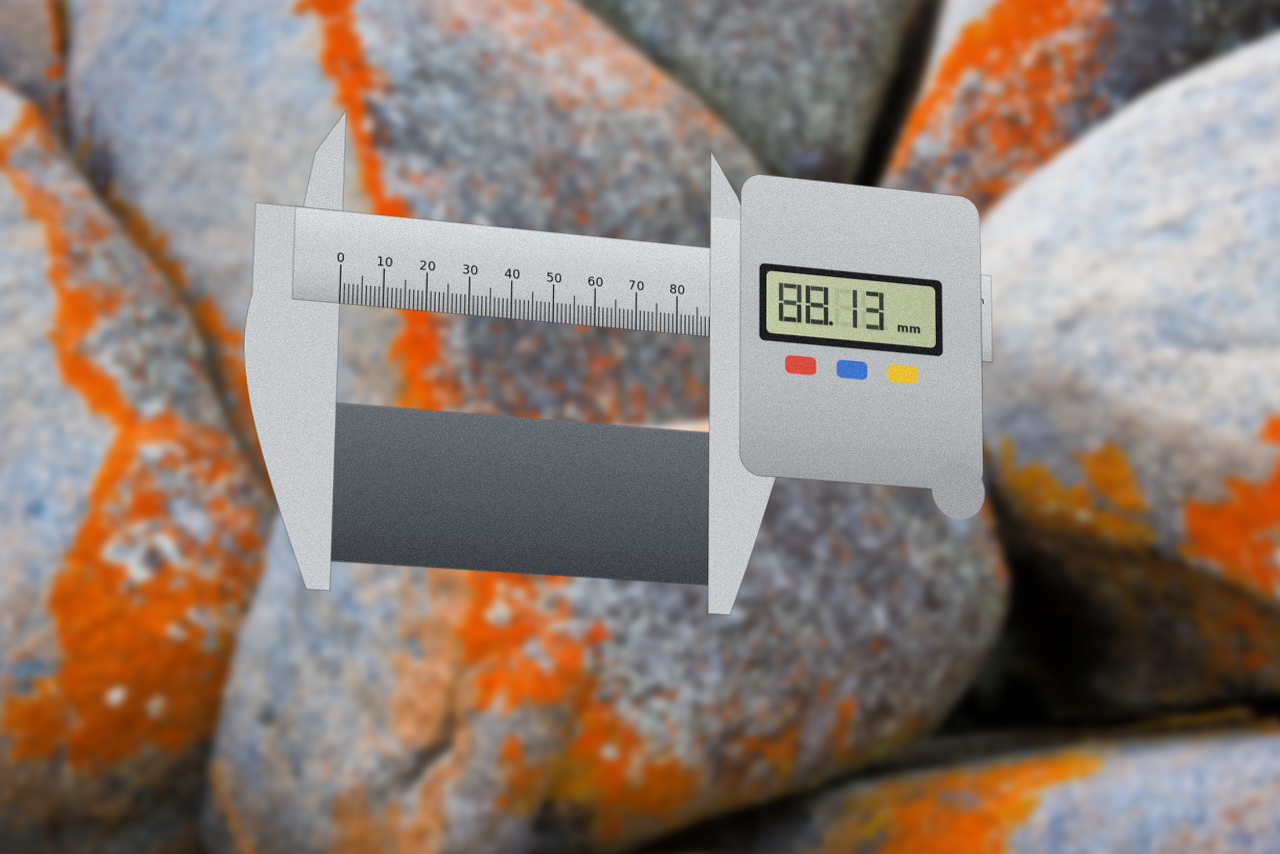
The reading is 88.13 mm
